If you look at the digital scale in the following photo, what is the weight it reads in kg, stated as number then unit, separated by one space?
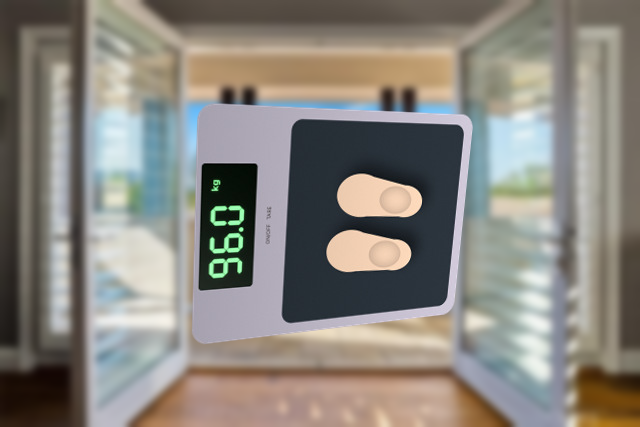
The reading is 96.0 kg
